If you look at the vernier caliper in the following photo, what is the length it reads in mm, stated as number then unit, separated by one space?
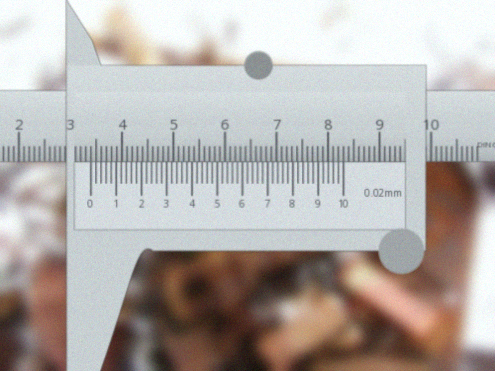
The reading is 34.0 mm
